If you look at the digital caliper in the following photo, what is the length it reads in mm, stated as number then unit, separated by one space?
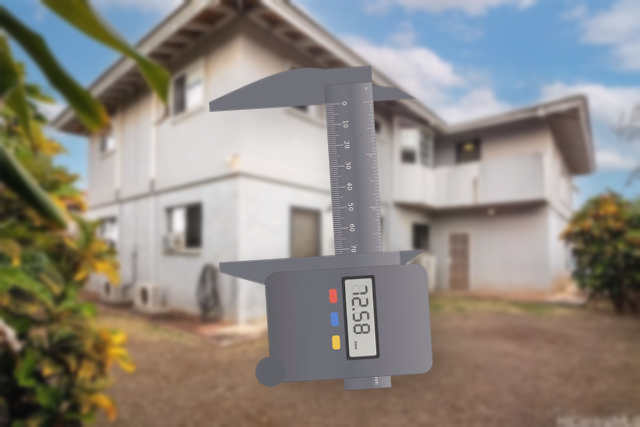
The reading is 72.58 mm
